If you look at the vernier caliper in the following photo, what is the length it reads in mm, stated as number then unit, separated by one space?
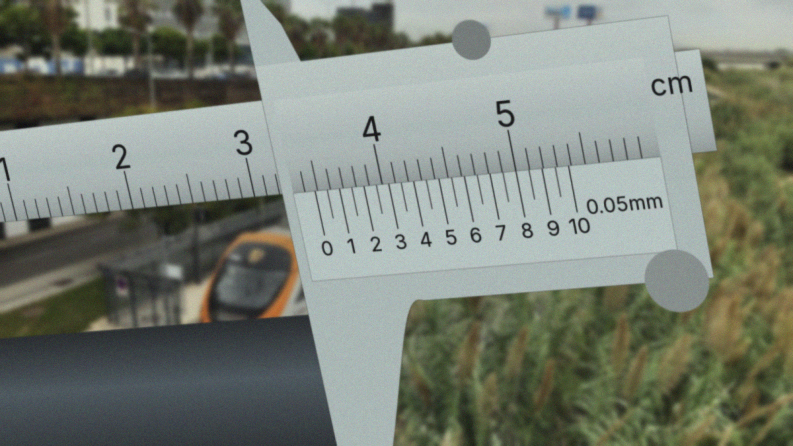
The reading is 34.8 mm
